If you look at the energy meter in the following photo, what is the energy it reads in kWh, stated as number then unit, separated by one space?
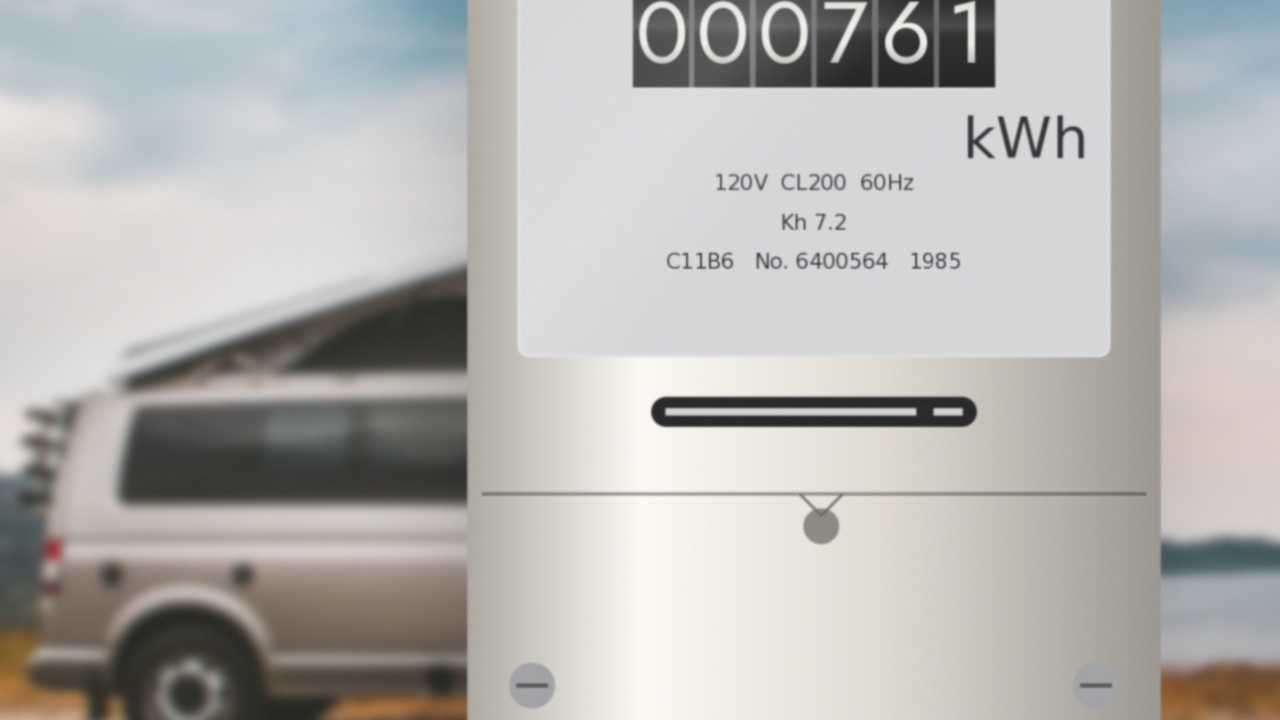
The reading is 761 kWh
